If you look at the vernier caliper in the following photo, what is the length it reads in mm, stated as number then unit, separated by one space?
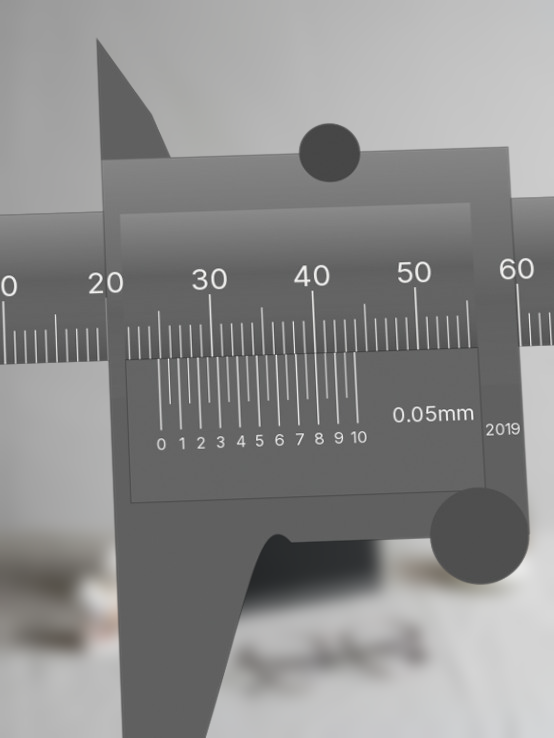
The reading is 24.8 mm
